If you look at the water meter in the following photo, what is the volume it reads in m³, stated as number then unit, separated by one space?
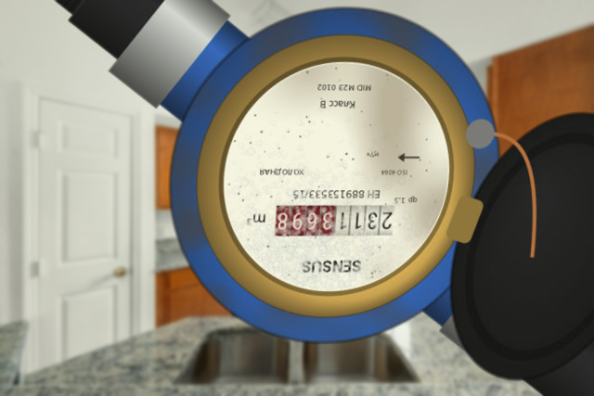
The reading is 2311.3698 m³
